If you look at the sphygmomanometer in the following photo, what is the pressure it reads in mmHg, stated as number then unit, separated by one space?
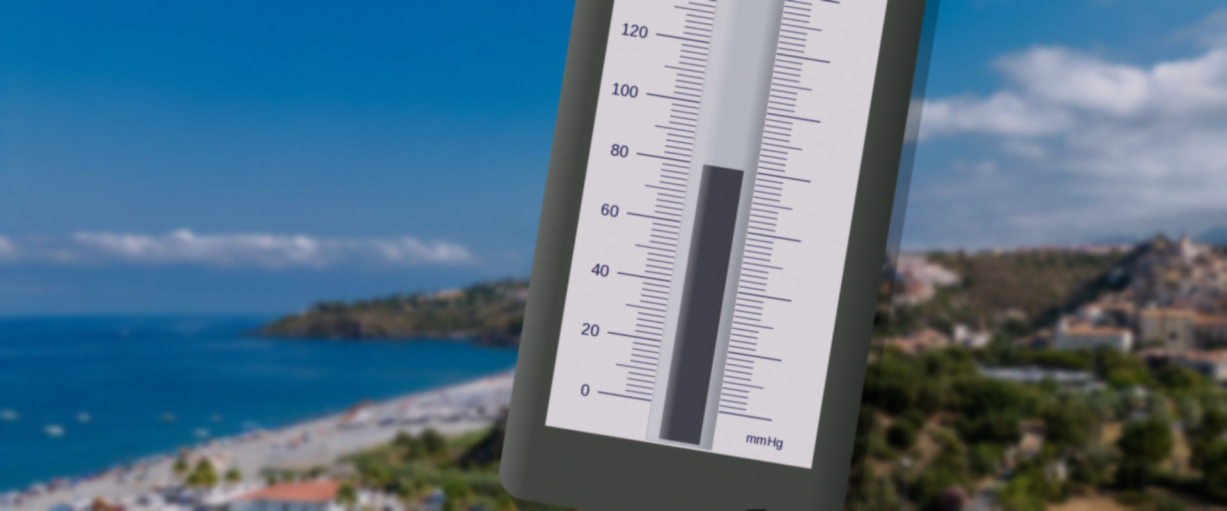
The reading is 80 mmHg
